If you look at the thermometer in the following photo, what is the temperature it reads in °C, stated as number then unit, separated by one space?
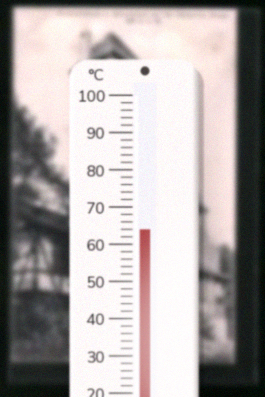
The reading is 64 °C
